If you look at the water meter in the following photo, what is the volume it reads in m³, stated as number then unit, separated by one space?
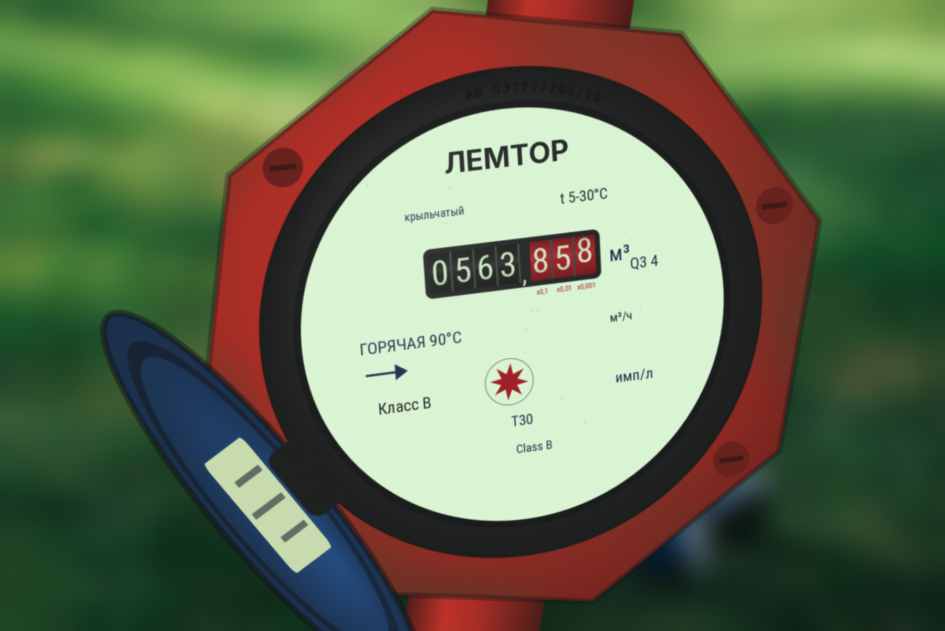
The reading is 563.858 m³
